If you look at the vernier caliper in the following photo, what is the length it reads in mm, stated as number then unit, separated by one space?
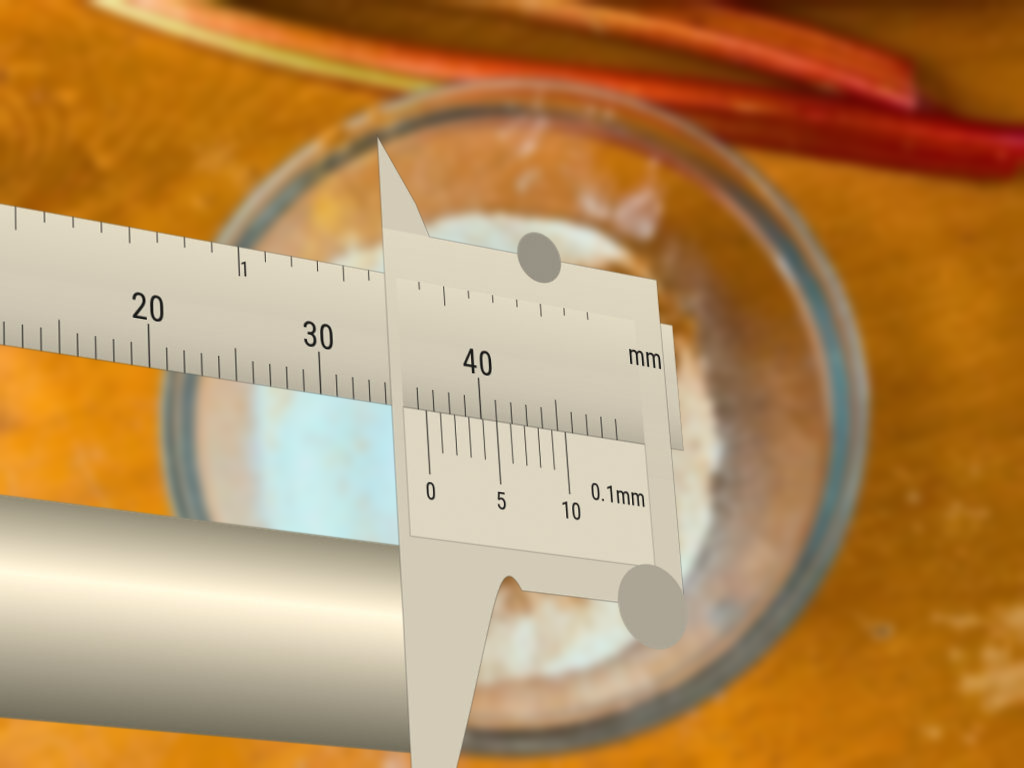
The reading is 36.5 mm
